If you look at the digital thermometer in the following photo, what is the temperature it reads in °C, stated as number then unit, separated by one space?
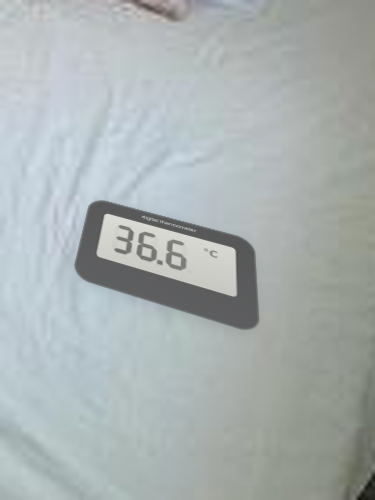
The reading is 36.6 °C
